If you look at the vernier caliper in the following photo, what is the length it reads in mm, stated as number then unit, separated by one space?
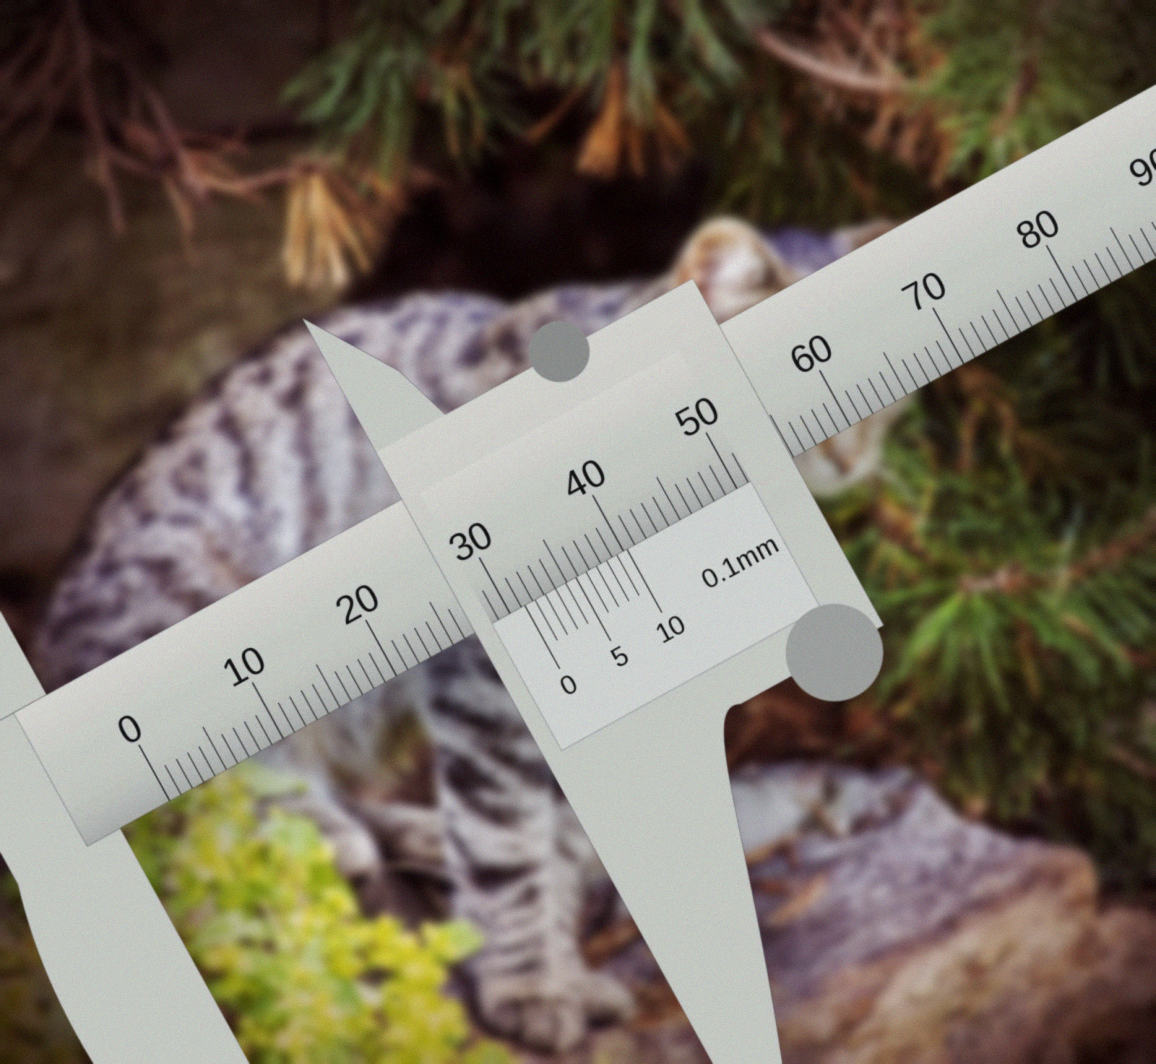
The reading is 31.3 mm
